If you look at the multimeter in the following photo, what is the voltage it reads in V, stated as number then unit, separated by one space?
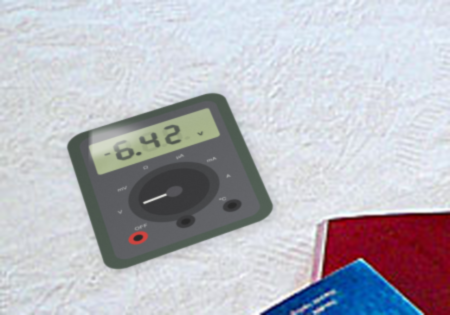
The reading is -6.42 V
